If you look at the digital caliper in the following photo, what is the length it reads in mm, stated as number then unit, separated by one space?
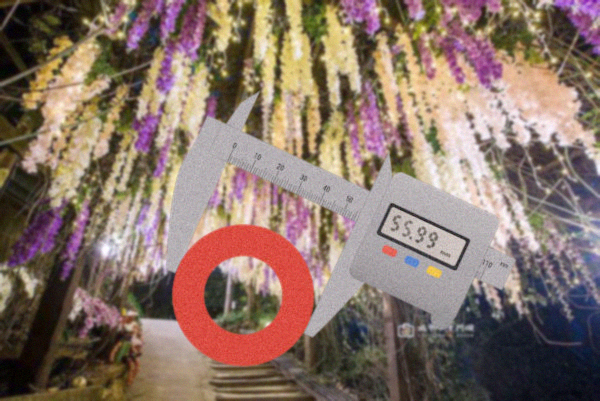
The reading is 55.99 mm
